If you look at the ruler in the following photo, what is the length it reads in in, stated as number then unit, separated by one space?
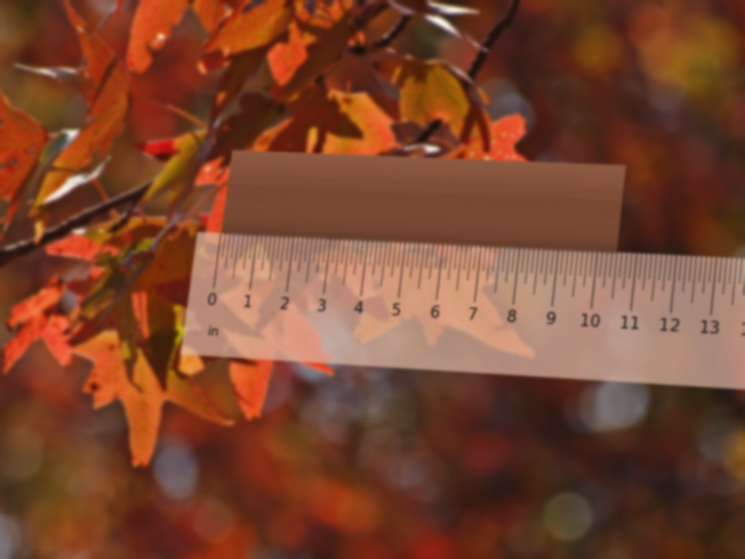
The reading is 10.5 in
